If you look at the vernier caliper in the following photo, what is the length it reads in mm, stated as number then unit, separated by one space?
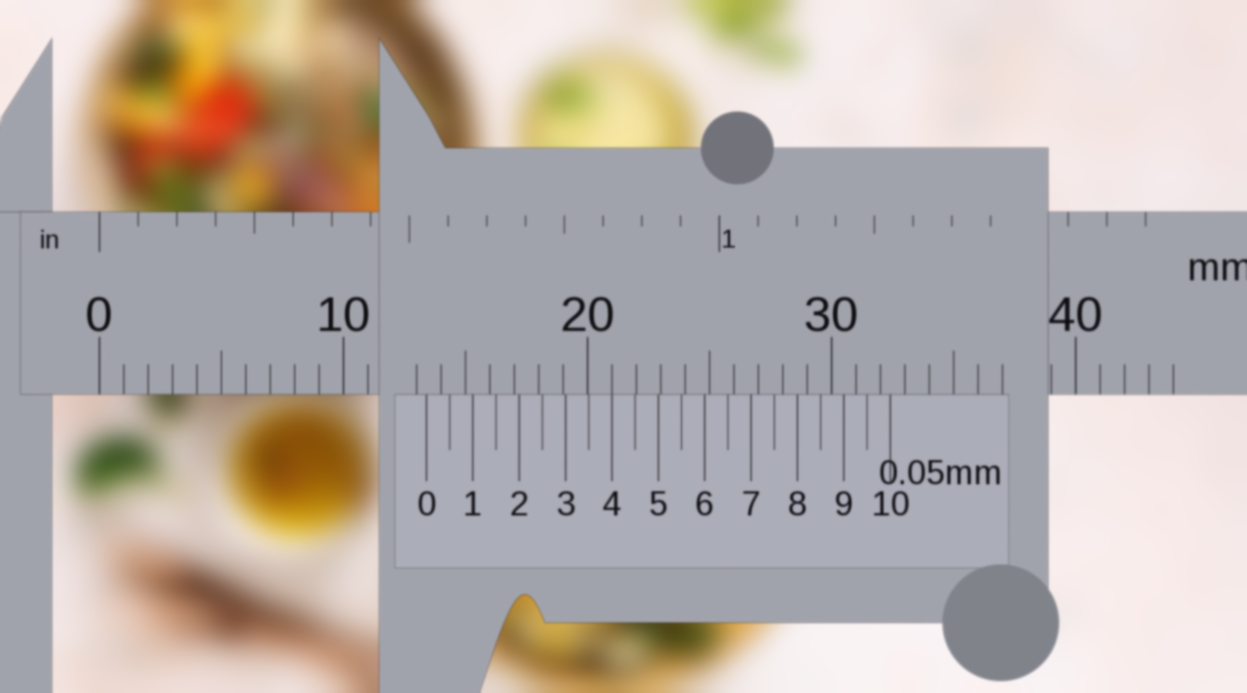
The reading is 13.4 mm
